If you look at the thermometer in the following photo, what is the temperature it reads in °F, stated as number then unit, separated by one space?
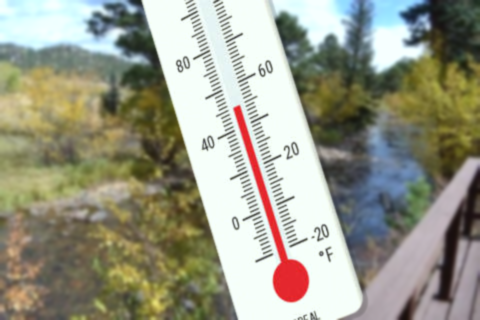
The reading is 50 °F
